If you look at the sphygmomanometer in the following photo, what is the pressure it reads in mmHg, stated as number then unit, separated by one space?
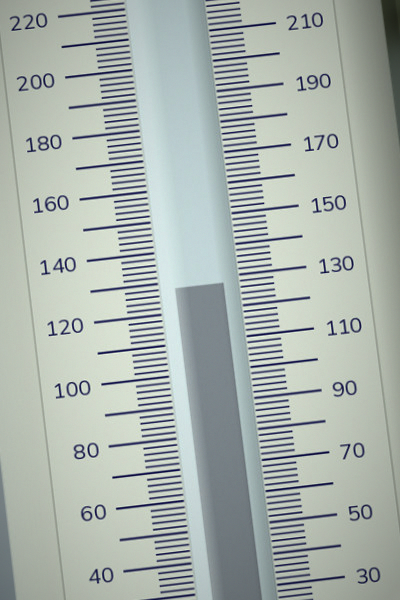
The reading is 128 mmHg
